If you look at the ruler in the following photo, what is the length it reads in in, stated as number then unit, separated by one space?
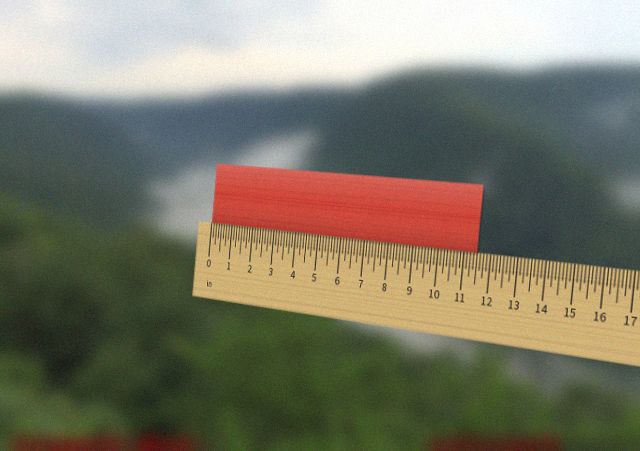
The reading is 11.5 in
